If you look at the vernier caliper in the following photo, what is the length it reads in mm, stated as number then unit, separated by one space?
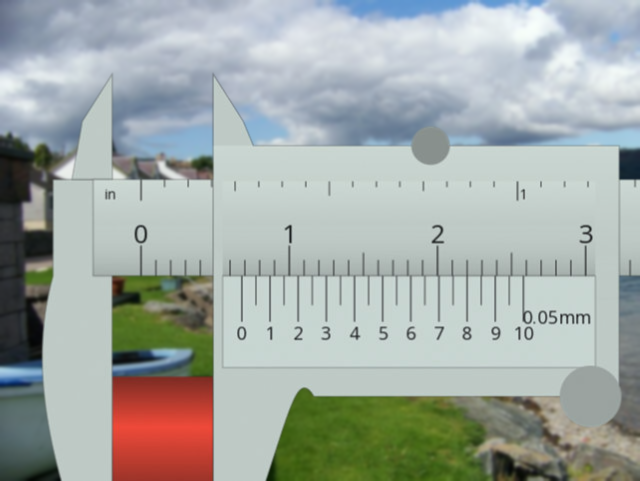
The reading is 6.8 mm
